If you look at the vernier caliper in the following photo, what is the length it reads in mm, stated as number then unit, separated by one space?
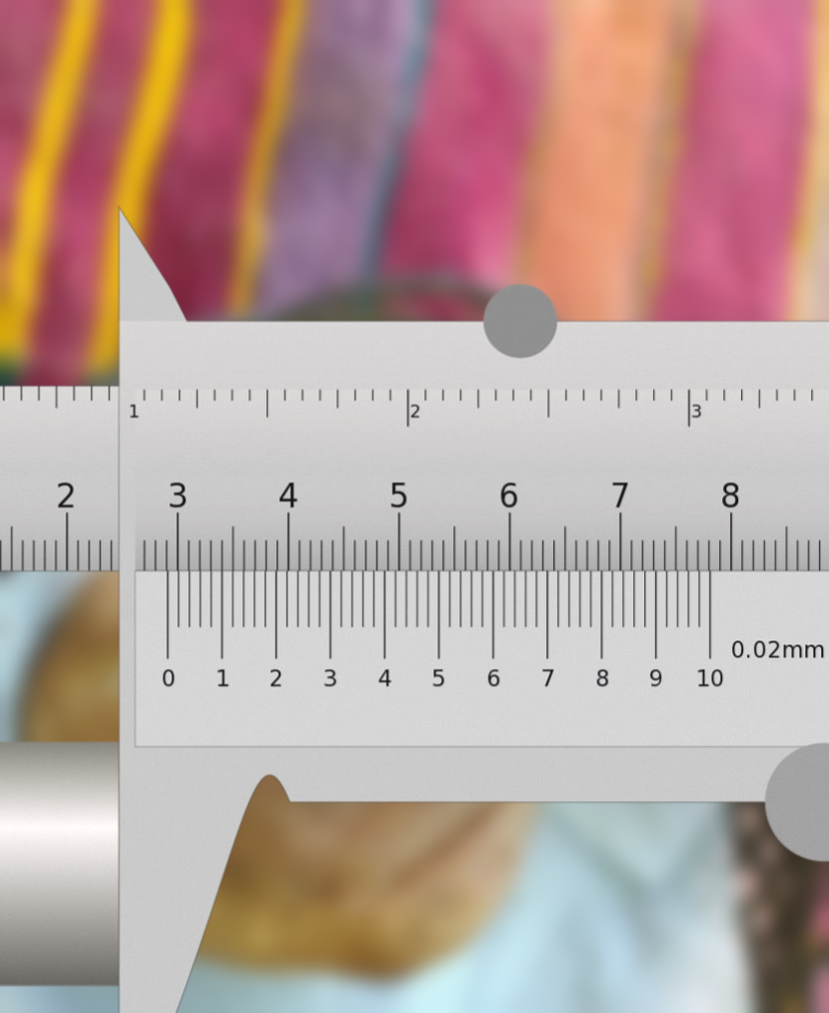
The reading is 29.1 mm
